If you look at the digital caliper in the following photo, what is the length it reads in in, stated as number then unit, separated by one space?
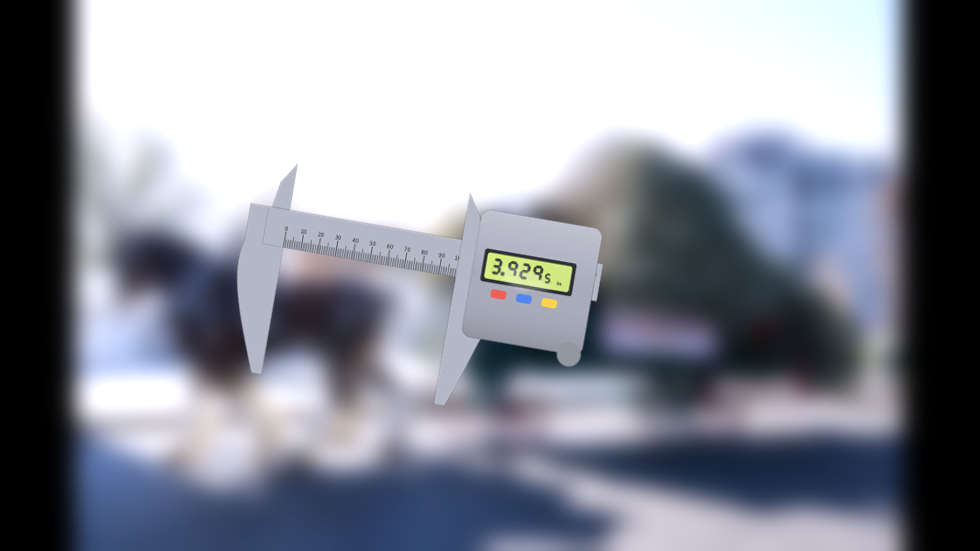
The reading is 3.9295 in
